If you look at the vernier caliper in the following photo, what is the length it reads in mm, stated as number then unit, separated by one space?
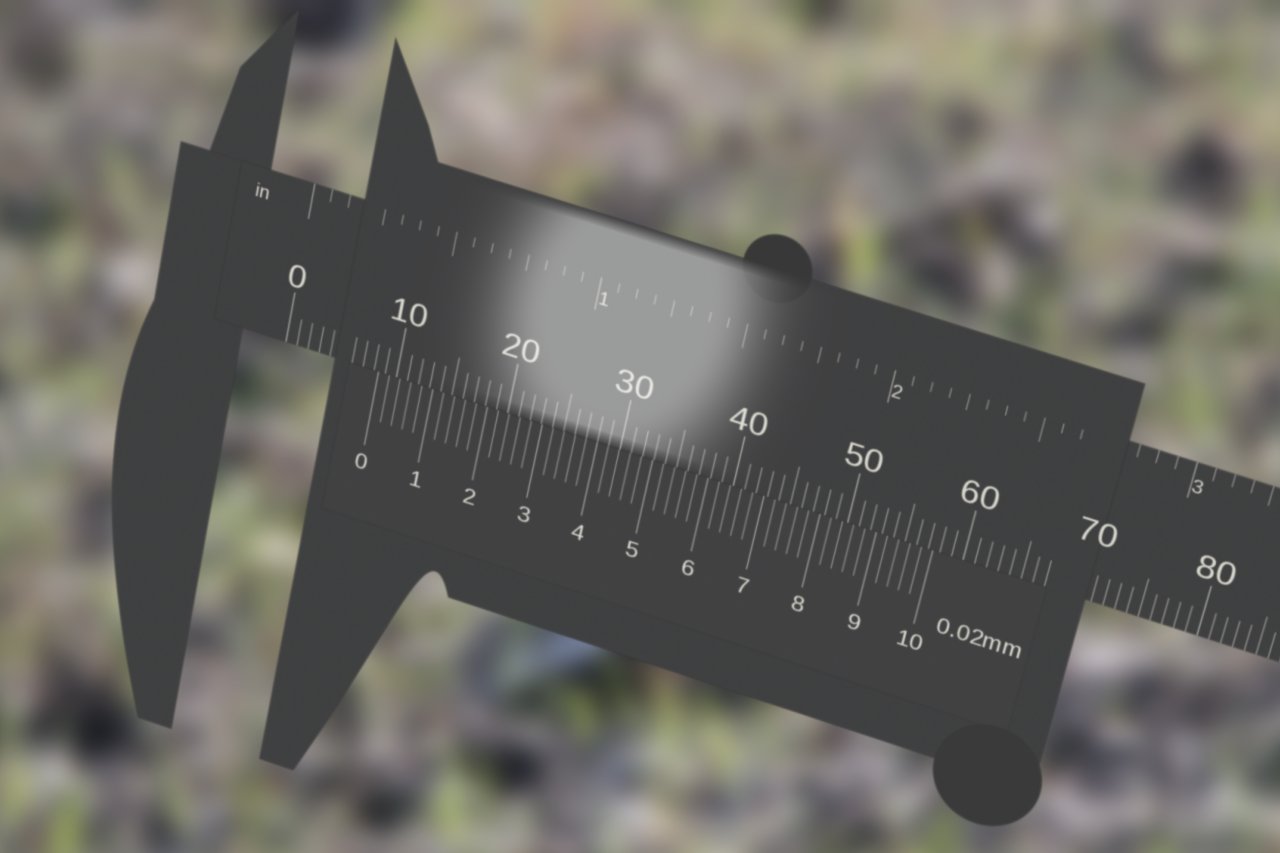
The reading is 8.4 mm
